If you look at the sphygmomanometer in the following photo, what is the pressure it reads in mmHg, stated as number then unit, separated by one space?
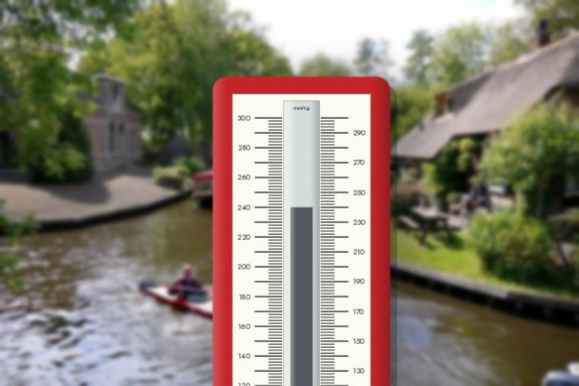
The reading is 240 mmHg
